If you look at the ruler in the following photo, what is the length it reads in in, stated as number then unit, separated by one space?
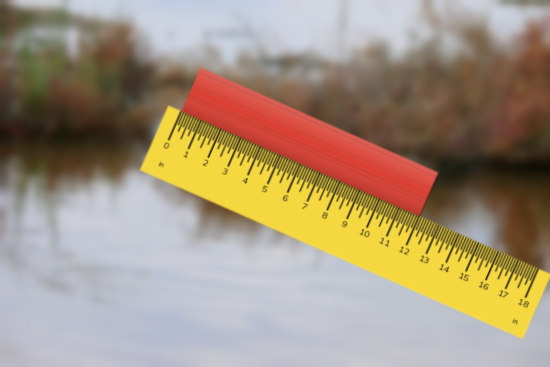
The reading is 12 in
